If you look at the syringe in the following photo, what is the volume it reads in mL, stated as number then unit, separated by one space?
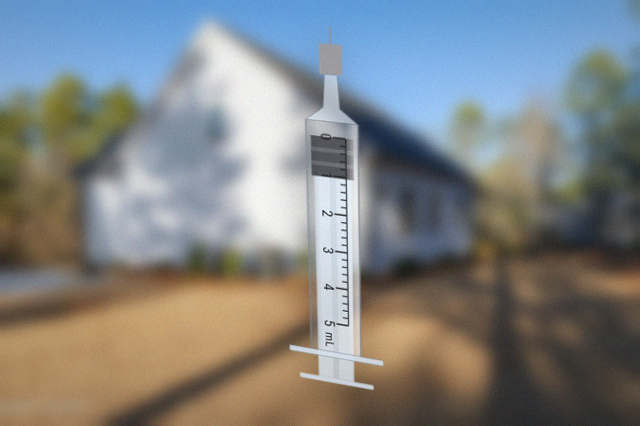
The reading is 0 mL
